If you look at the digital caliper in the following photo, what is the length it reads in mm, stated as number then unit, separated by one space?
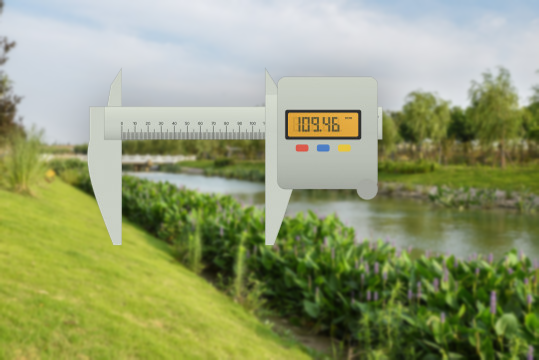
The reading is 109.46 mm
